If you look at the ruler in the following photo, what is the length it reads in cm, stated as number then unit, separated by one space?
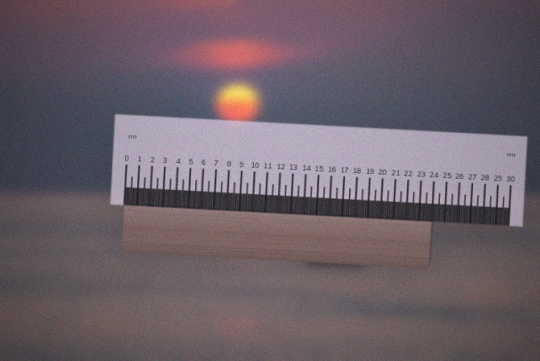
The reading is 24 cm
